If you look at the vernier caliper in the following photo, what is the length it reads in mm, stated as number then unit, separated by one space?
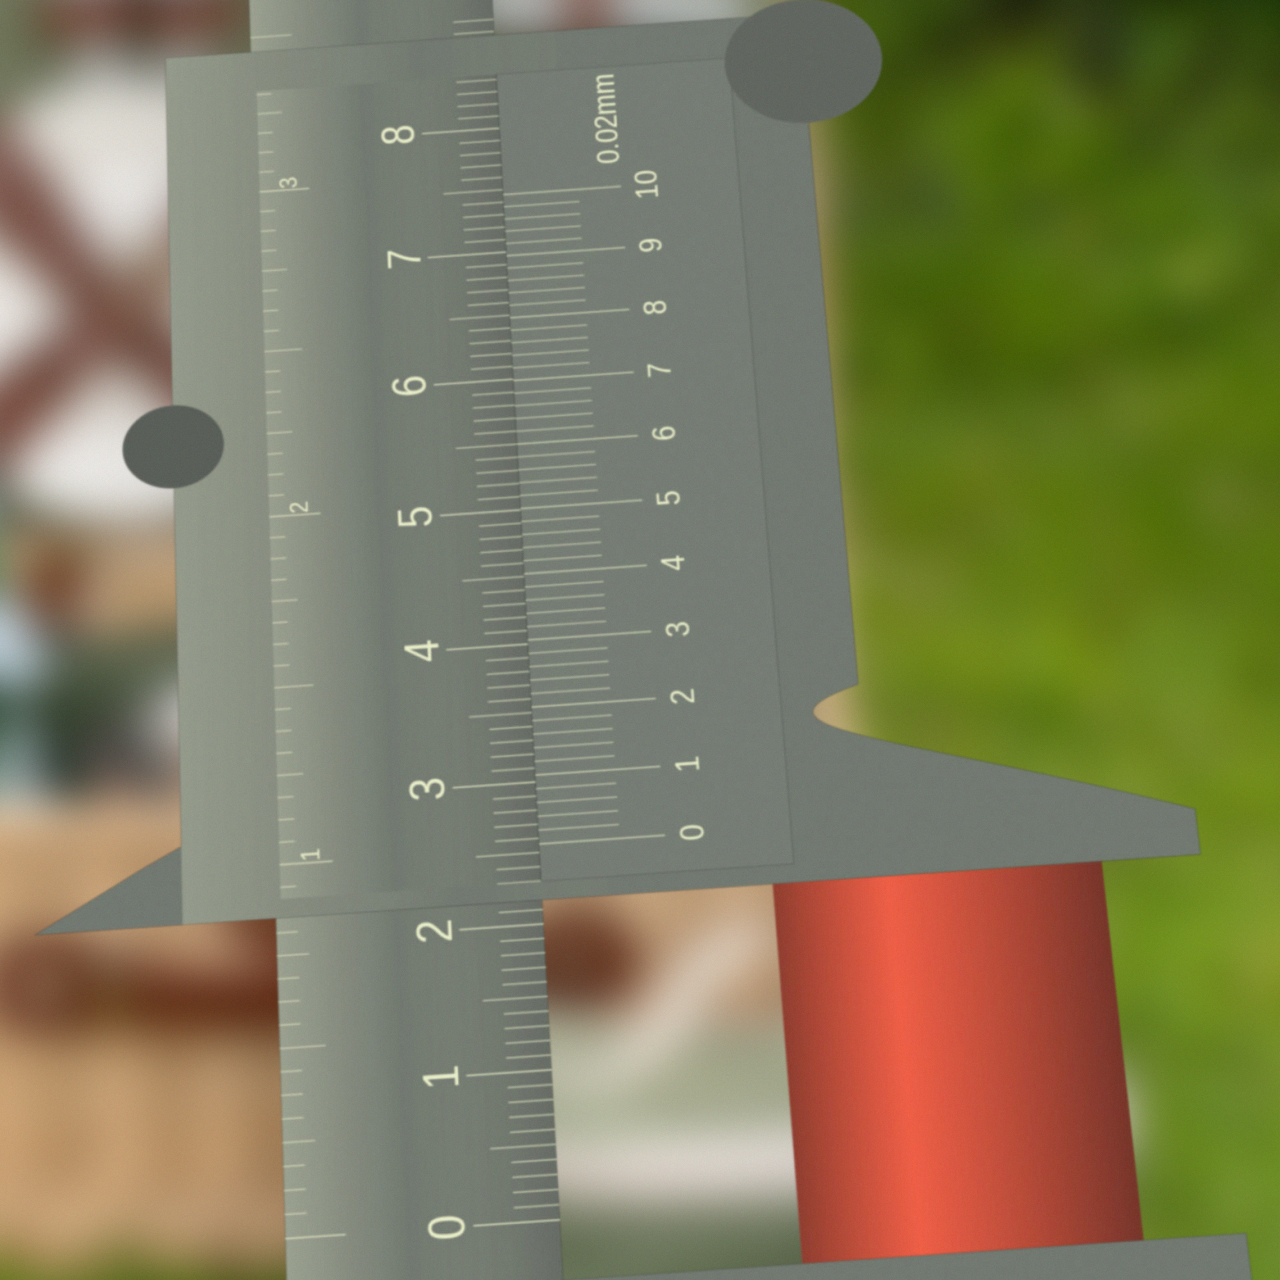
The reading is 25.6 mm
